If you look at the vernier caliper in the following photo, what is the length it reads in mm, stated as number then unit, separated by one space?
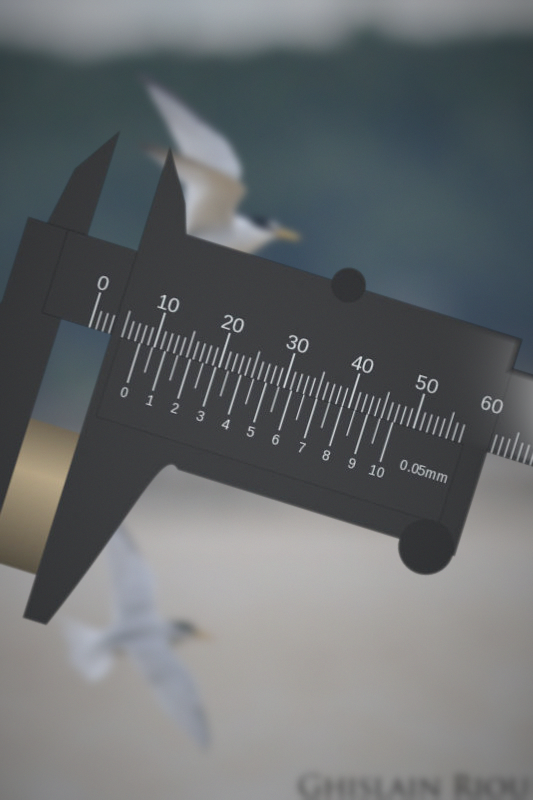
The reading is 7.8 mm
